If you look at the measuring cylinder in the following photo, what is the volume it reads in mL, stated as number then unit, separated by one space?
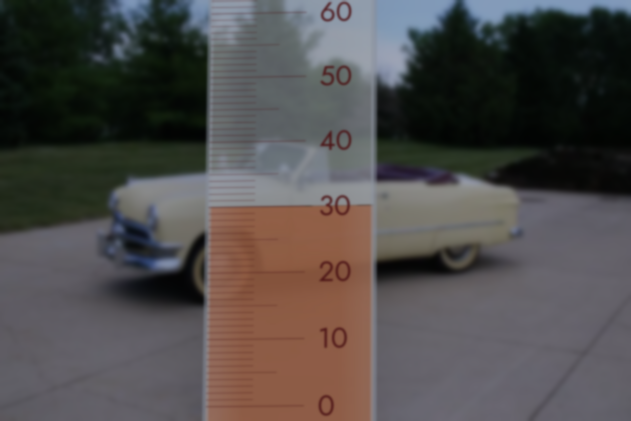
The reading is 30 mL
